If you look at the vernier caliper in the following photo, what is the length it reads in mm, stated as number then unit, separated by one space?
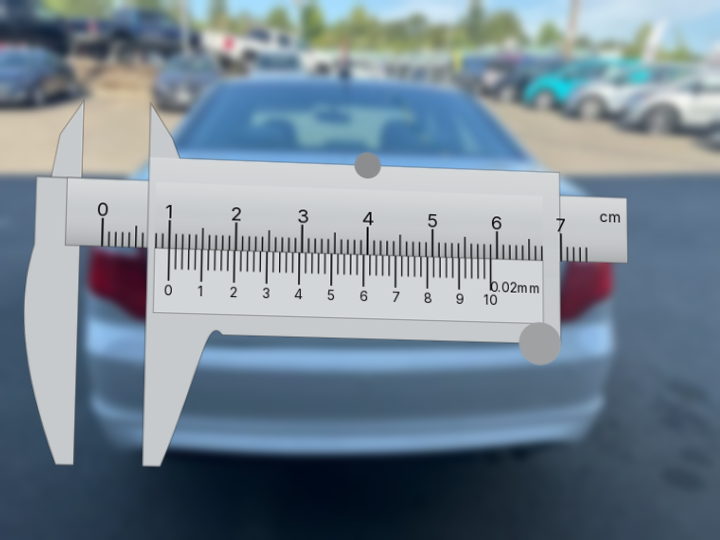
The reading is 10.0 mm
